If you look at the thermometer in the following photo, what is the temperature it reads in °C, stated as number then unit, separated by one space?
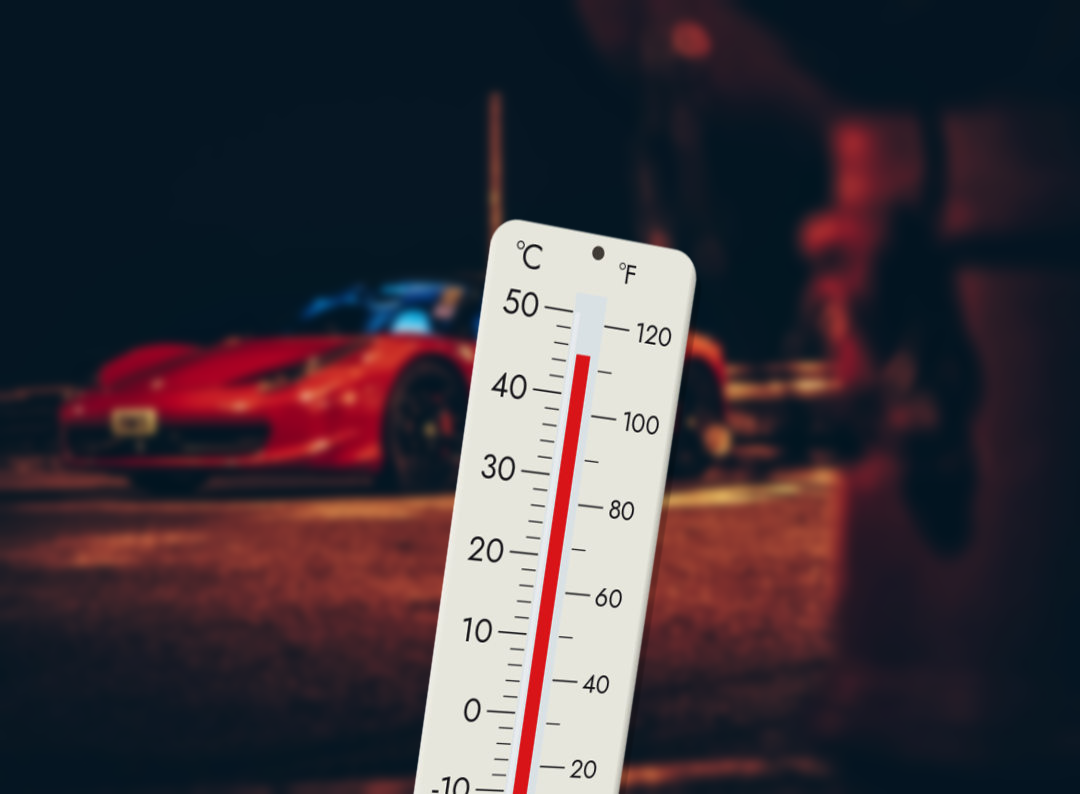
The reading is 45 °C
